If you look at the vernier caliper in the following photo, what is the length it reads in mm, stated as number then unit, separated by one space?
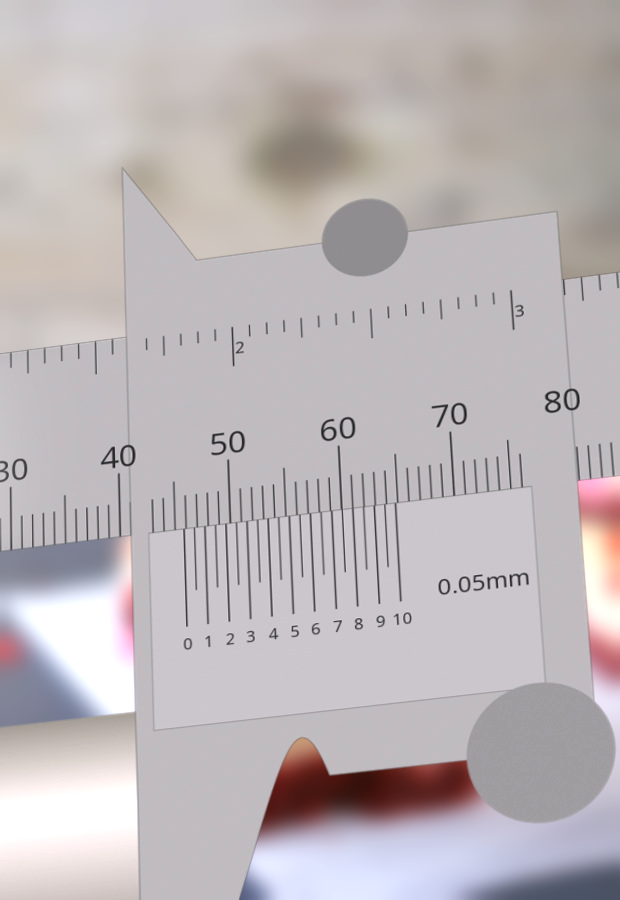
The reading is 45.8 mm
